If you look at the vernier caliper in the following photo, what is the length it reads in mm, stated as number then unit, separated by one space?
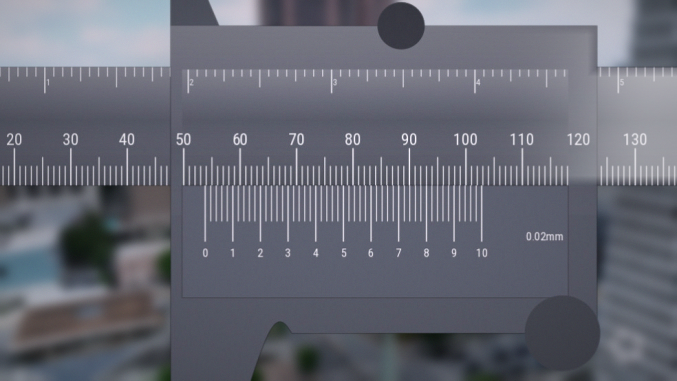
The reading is 53.8 mm
